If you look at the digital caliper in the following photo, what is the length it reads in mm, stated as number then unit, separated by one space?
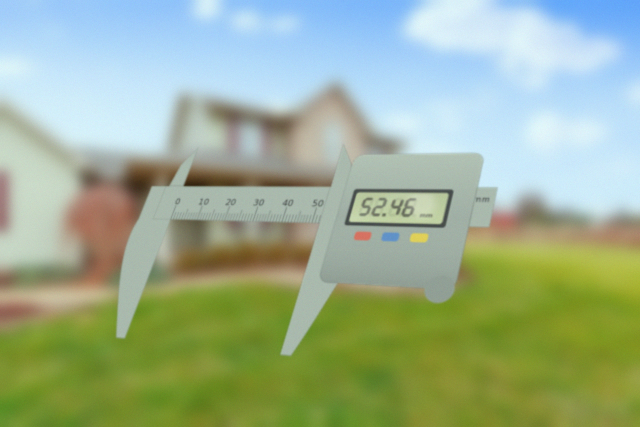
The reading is 52.46 mm
